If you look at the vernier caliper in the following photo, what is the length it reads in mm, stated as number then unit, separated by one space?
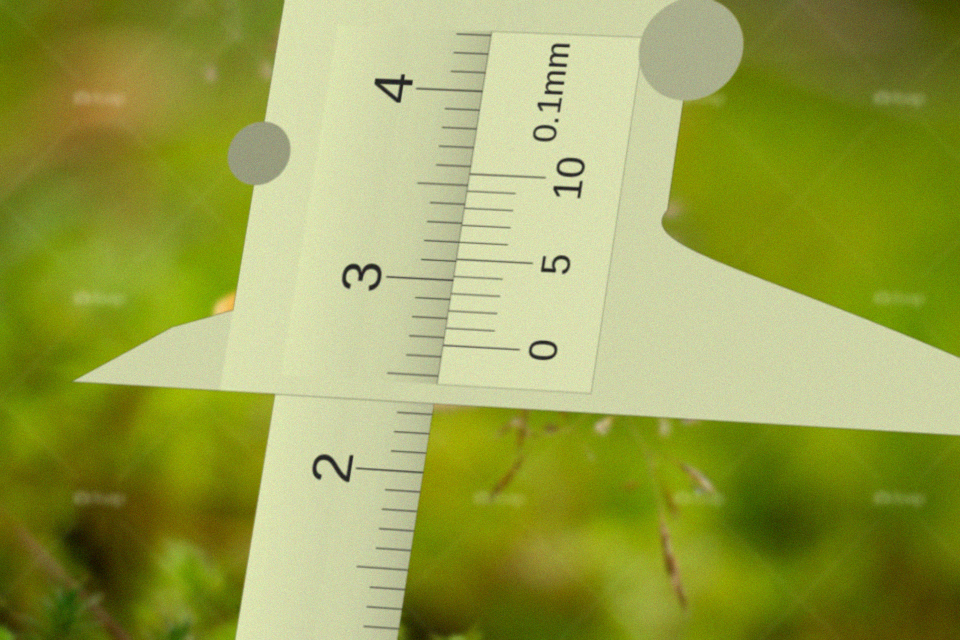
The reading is 26.6 mm
